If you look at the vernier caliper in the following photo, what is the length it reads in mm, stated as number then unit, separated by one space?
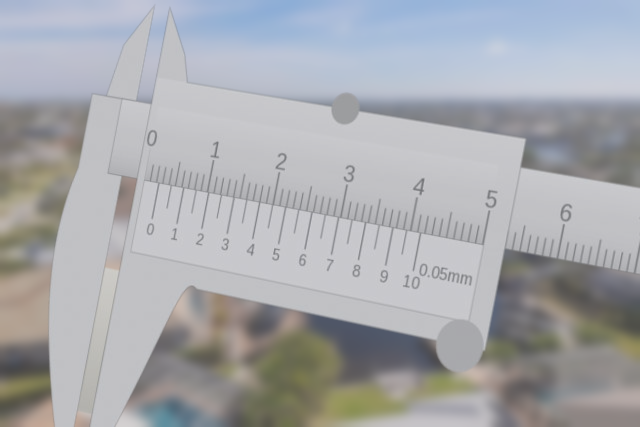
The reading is 2.4 mm
